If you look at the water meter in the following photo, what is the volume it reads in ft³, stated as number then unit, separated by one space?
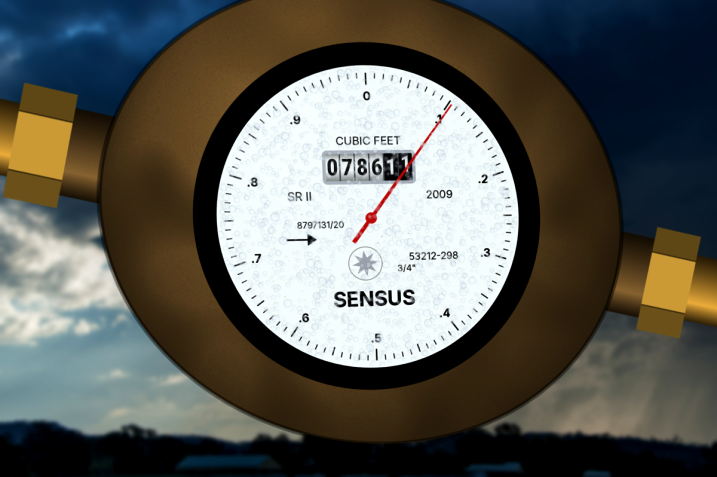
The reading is 78611.10 ft³
